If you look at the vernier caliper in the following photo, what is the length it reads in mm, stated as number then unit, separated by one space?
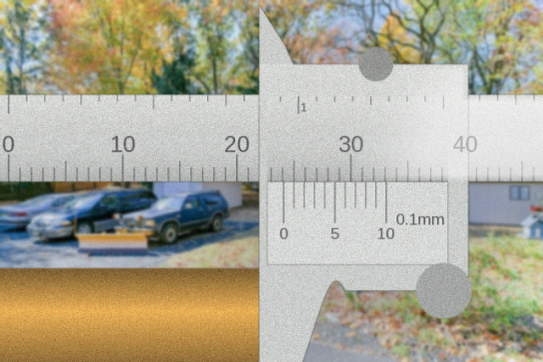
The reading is 24.1 mm
